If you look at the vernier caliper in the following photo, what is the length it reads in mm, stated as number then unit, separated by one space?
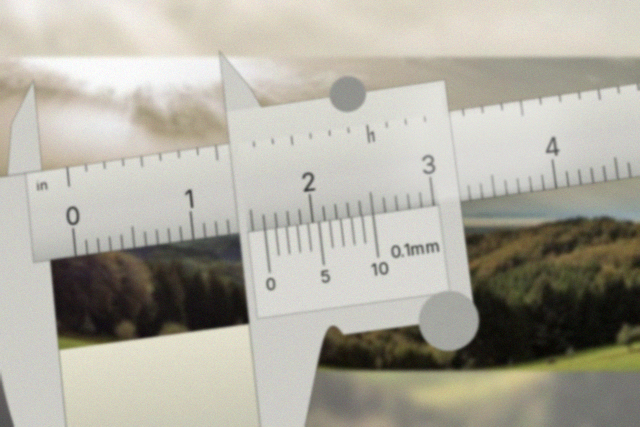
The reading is 16.0 mm
